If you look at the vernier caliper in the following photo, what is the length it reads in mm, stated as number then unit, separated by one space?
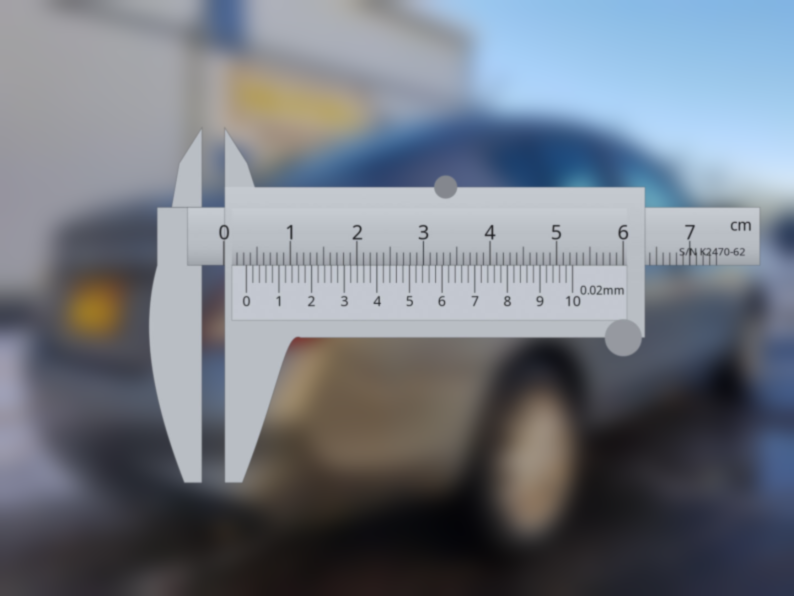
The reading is 3.4 mm
